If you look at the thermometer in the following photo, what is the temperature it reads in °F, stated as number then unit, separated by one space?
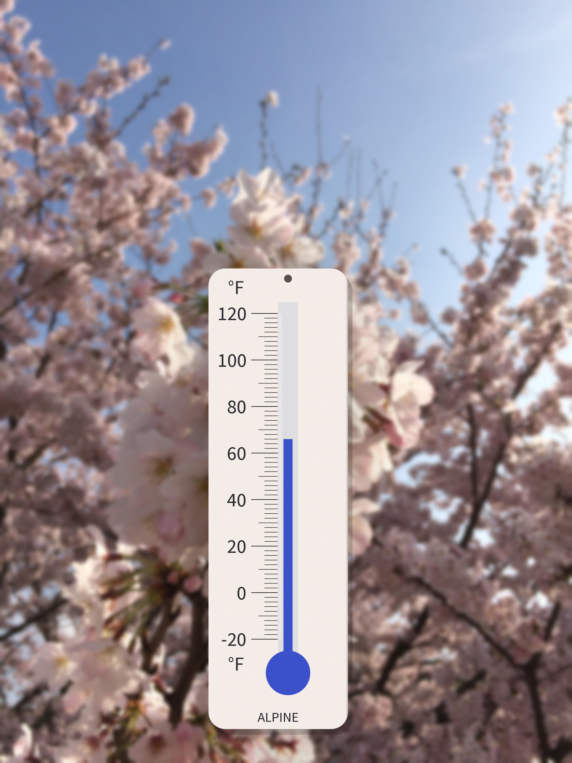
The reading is 66 °F
